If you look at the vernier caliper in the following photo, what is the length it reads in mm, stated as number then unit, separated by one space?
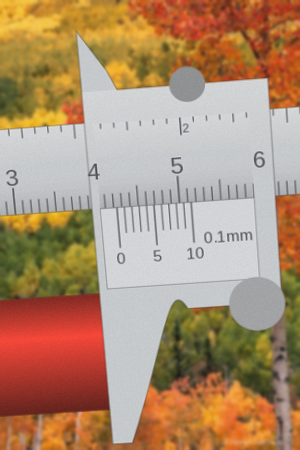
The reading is 42.4 mm
